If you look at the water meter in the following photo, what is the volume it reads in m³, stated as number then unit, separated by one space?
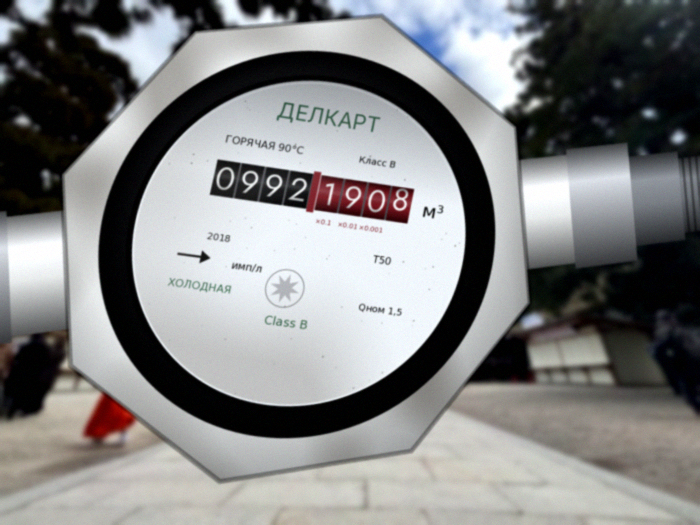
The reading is 992.1908 m³
